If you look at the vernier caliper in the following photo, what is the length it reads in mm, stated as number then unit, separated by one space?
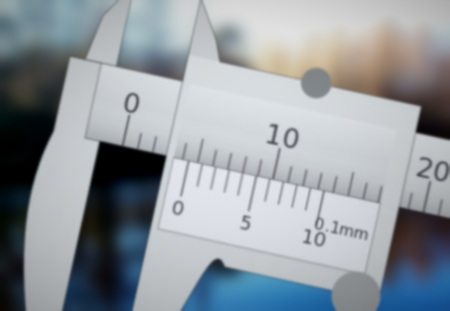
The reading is 4.4 mm
